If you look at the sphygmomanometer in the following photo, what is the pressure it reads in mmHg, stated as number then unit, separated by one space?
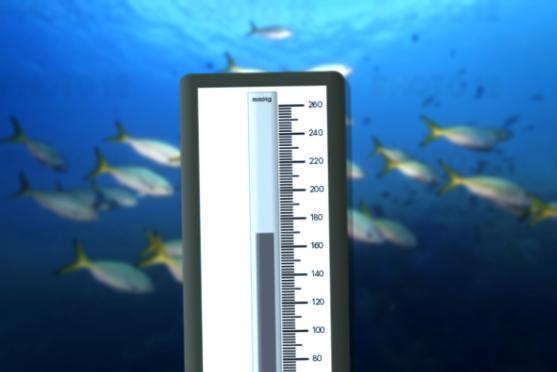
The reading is 170 mmHg
